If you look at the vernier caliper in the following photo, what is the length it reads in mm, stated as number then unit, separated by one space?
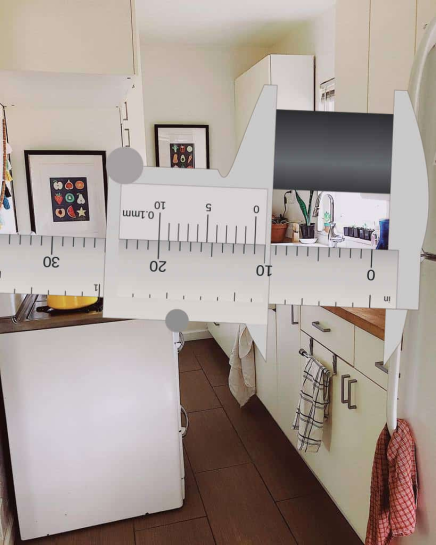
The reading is 11.0 mm
